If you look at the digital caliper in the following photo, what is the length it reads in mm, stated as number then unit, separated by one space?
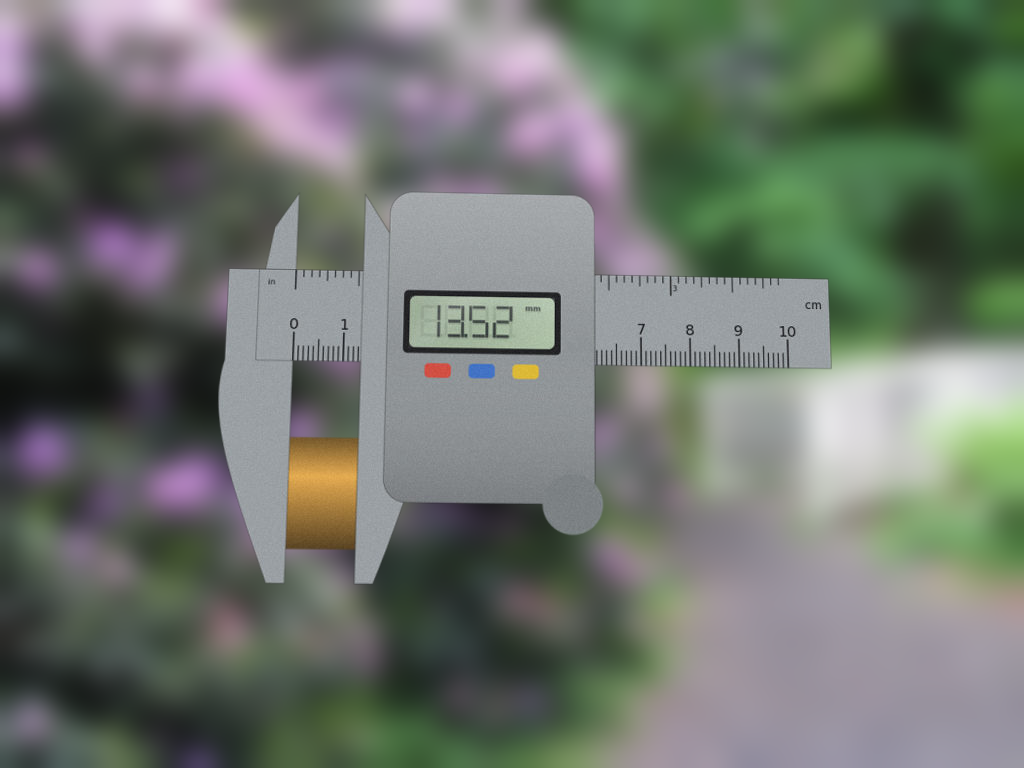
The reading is 13.52 mm
